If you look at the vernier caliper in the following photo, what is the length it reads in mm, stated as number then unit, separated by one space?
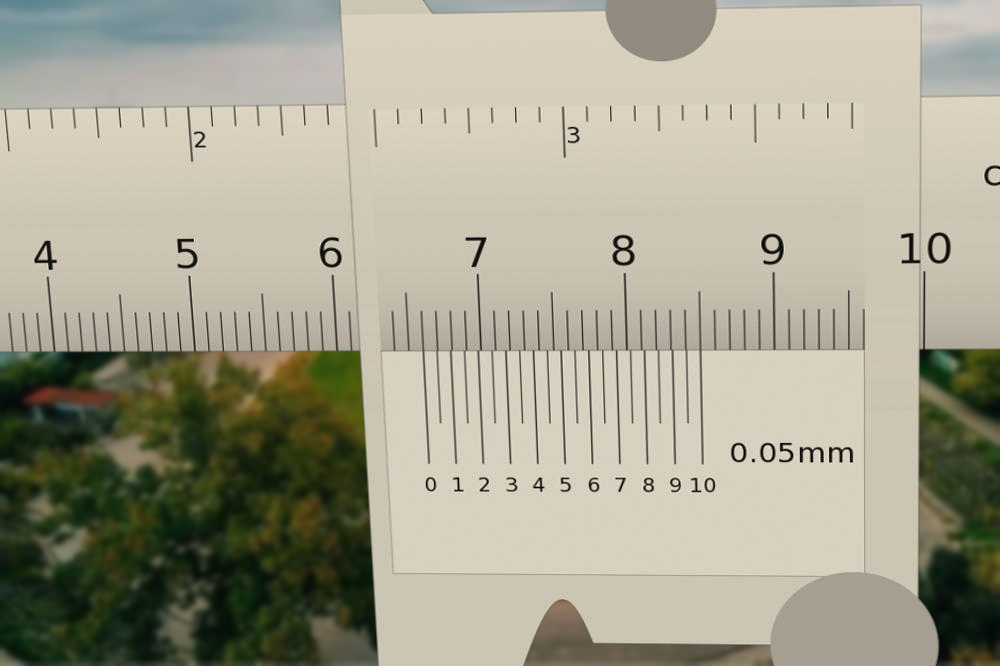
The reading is 66.0 mm
